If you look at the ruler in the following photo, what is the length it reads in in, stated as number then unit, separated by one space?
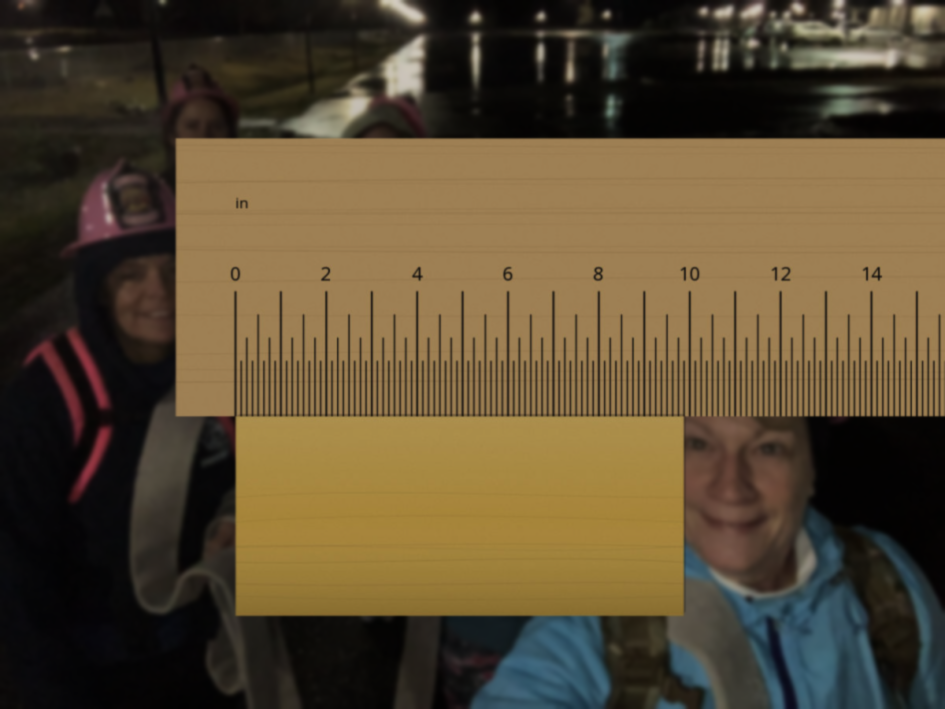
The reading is 9.875 in
